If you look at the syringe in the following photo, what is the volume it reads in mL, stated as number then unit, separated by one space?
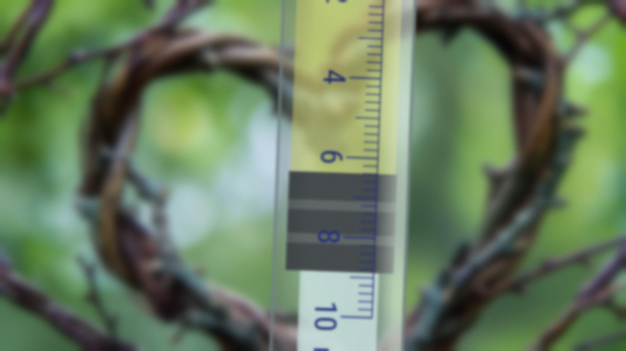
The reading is 6.4 mL
